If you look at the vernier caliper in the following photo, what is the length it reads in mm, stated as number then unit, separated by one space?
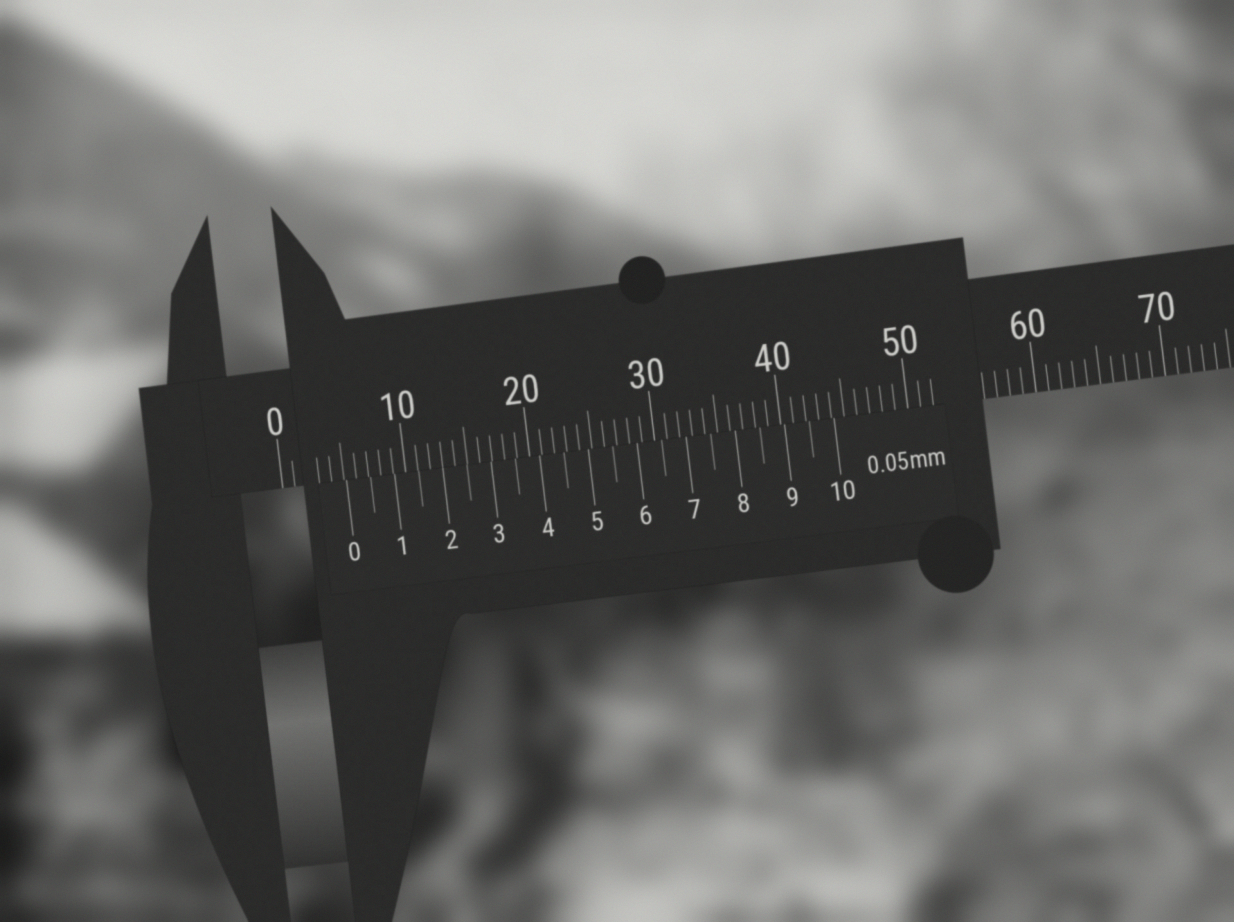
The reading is 5.2 mm
